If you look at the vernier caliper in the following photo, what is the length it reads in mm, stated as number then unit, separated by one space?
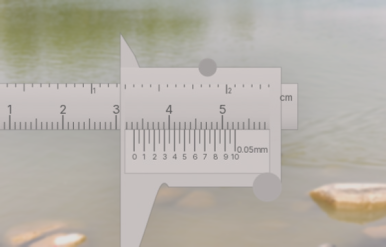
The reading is 33.4 mm
